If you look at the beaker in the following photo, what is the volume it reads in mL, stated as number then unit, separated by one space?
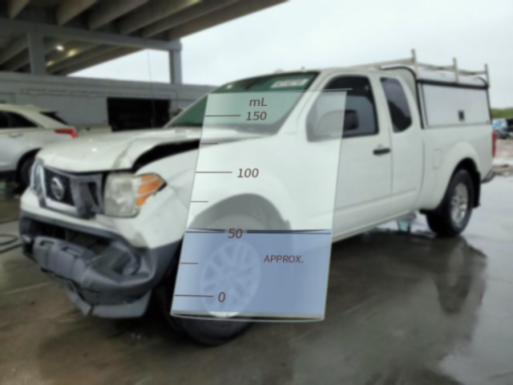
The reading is 50 mL
